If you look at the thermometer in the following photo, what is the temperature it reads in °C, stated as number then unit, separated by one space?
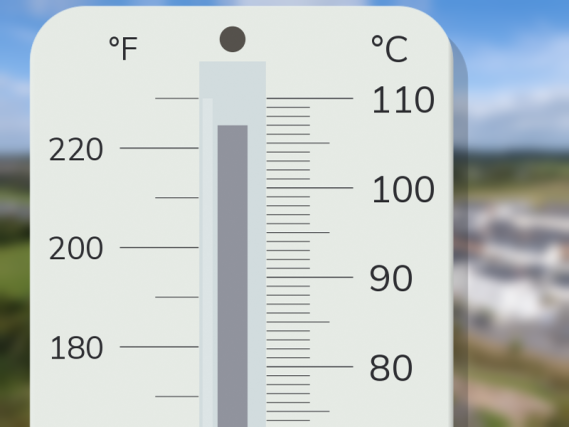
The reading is 107 °C
